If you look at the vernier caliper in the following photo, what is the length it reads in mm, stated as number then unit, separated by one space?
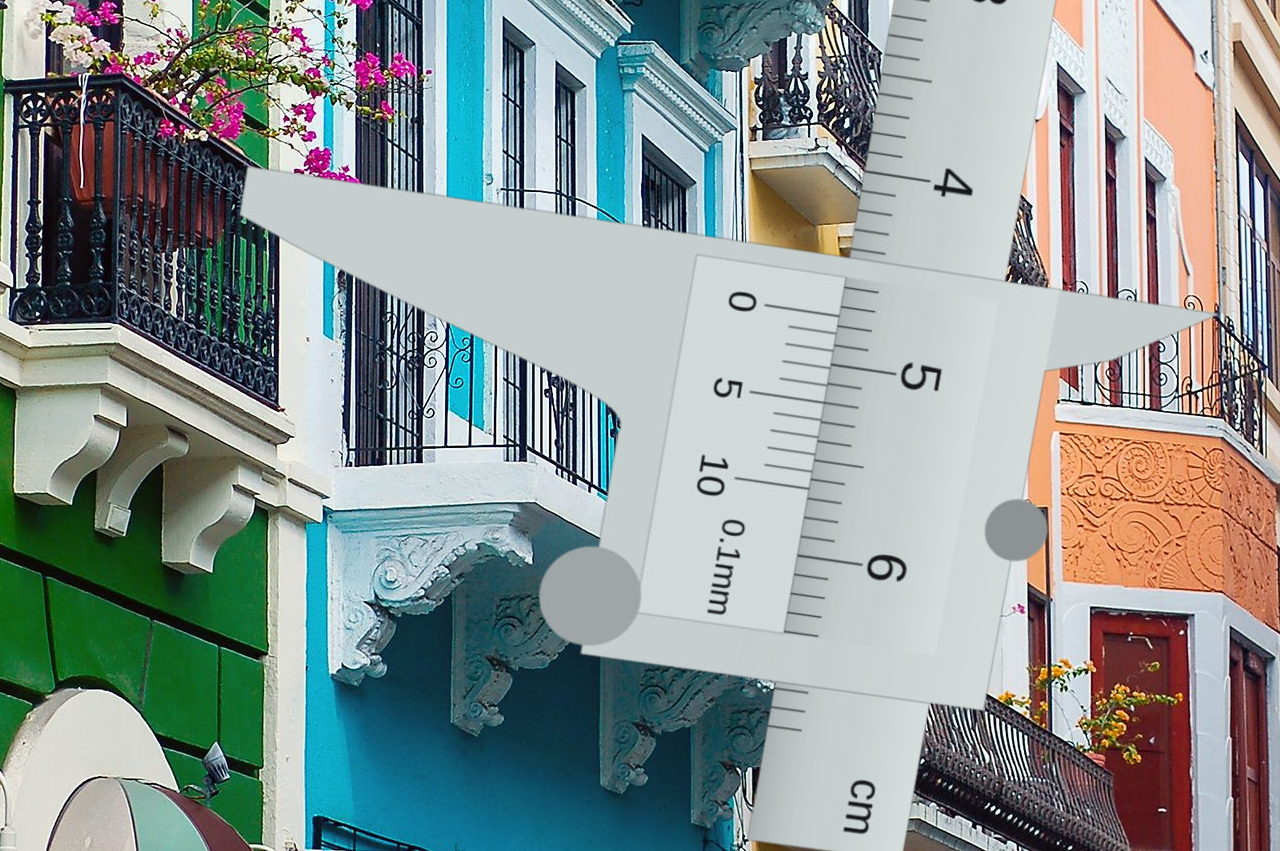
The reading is 47.5 mm
